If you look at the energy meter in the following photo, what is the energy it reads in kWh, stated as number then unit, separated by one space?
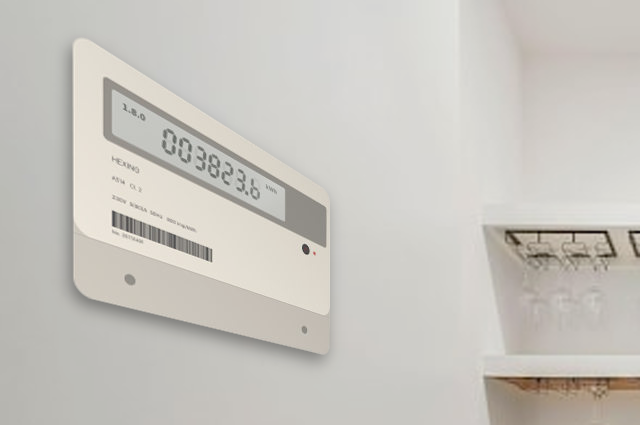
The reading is 3823.6 kWh
